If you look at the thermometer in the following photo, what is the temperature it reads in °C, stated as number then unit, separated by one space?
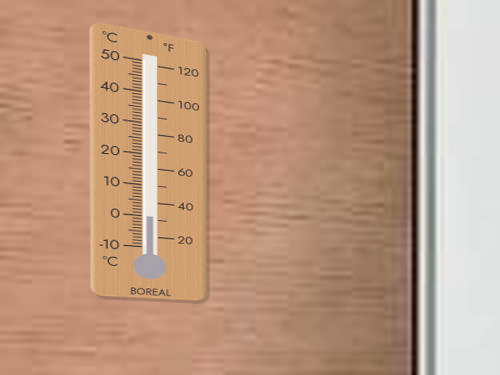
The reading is 0 °C
